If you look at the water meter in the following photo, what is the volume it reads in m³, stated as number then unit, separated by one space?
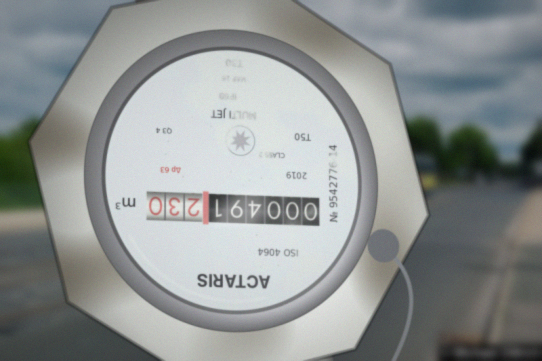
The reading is 491.230 m³
